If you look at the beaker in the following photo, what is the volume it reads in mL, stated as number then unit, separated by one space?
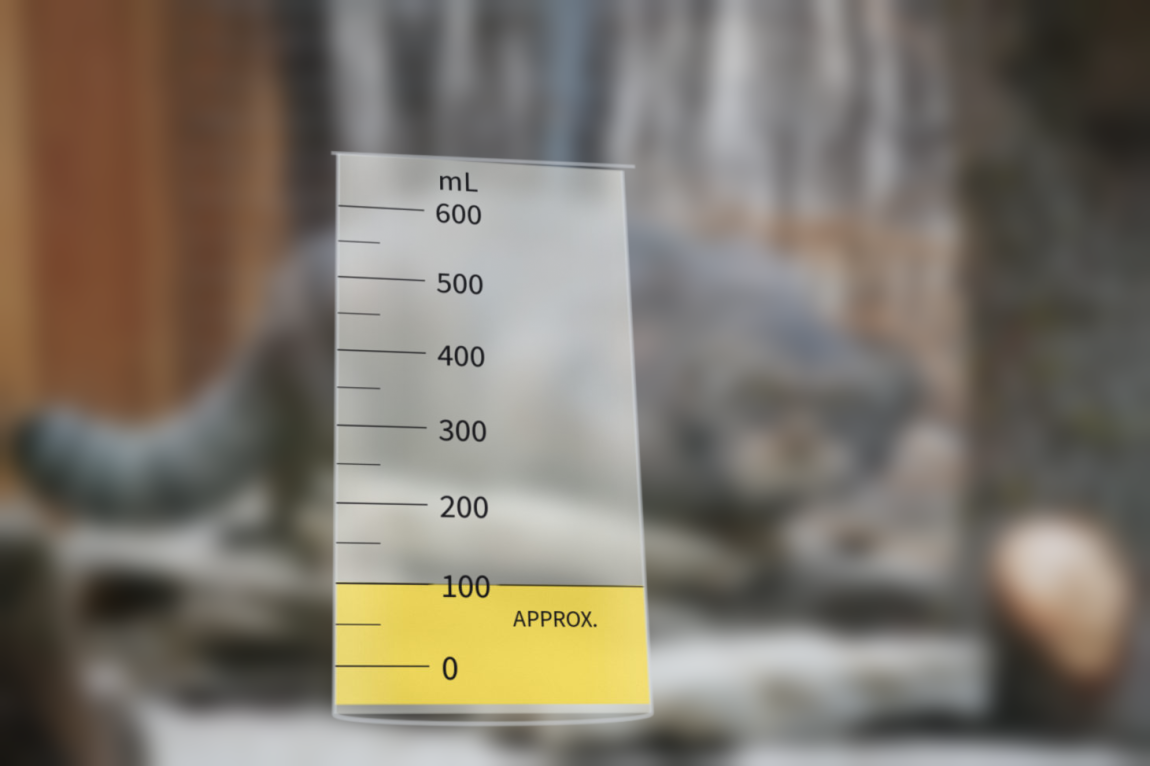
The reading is 100 mL
